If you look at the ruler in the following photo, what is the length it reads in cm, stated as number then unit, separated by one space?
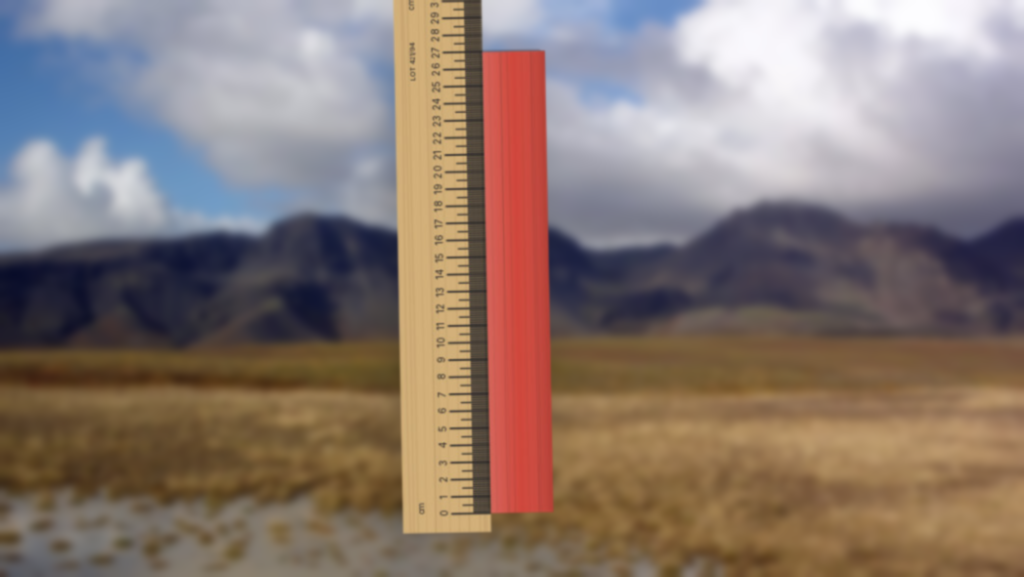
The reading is 27 cm
